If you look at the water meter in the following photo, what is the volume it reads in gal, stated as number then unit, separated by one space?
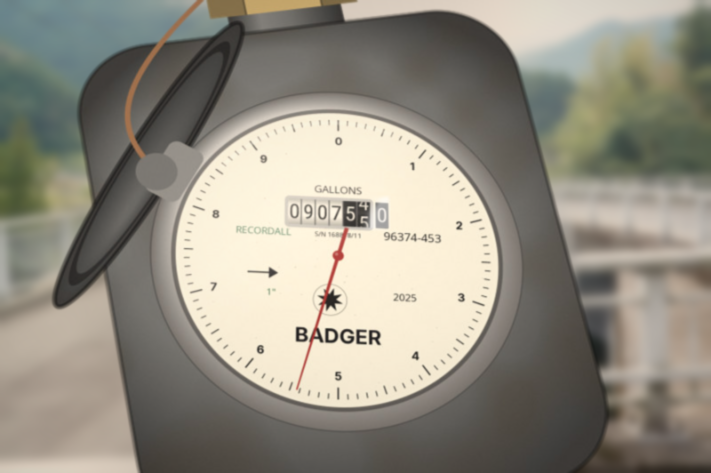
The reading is 907545.4 gal
